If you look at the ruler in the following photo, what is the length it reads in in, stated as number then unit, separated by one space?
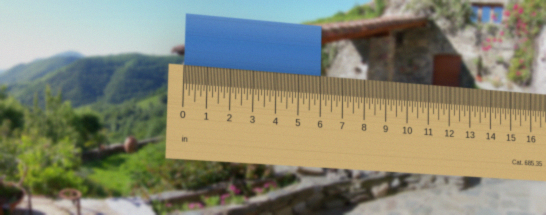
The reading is 6 in
